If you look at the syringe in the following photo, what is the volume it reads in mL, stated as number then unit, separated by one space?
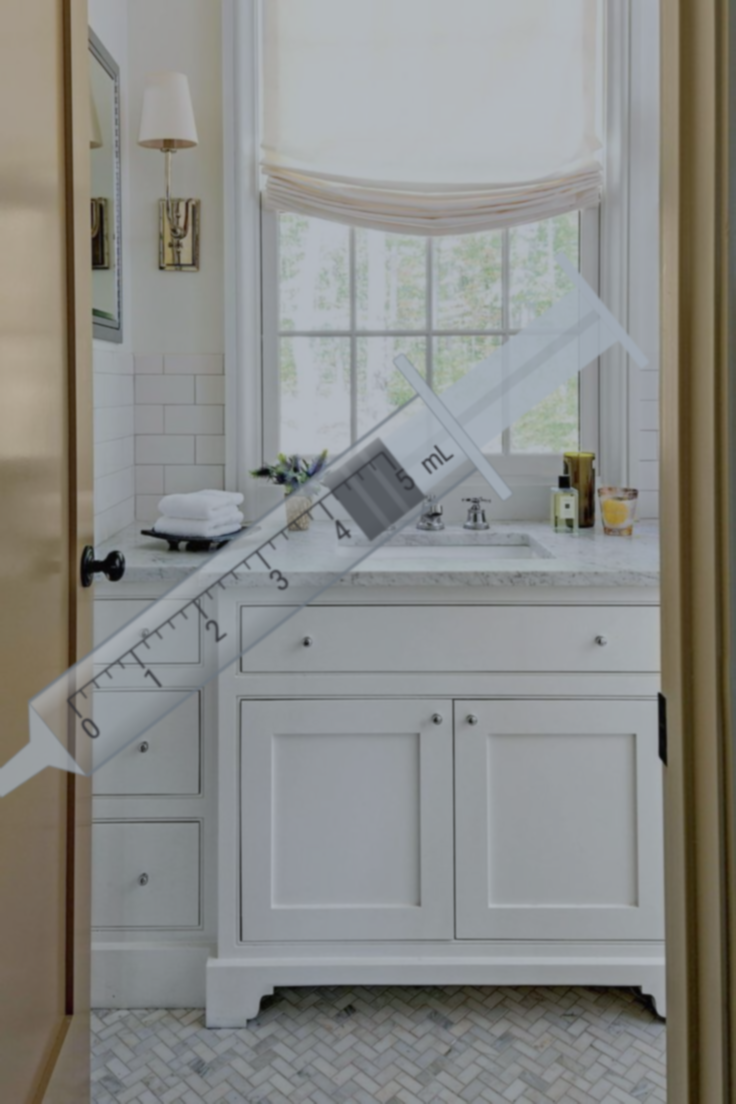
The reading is 4.2 mL
